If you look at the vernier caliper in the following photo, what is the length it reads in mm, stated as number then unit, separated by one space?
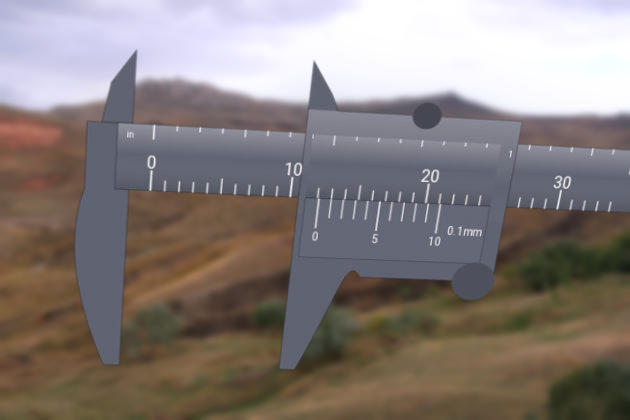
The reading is 12.1 mm
